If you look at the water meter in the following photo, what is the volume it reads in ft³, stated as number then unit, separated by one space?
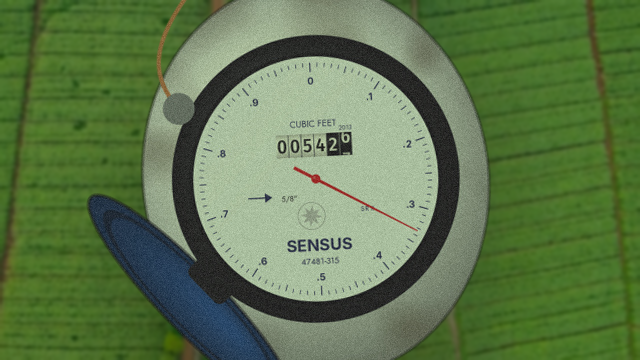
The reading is 5426.33 ft³
